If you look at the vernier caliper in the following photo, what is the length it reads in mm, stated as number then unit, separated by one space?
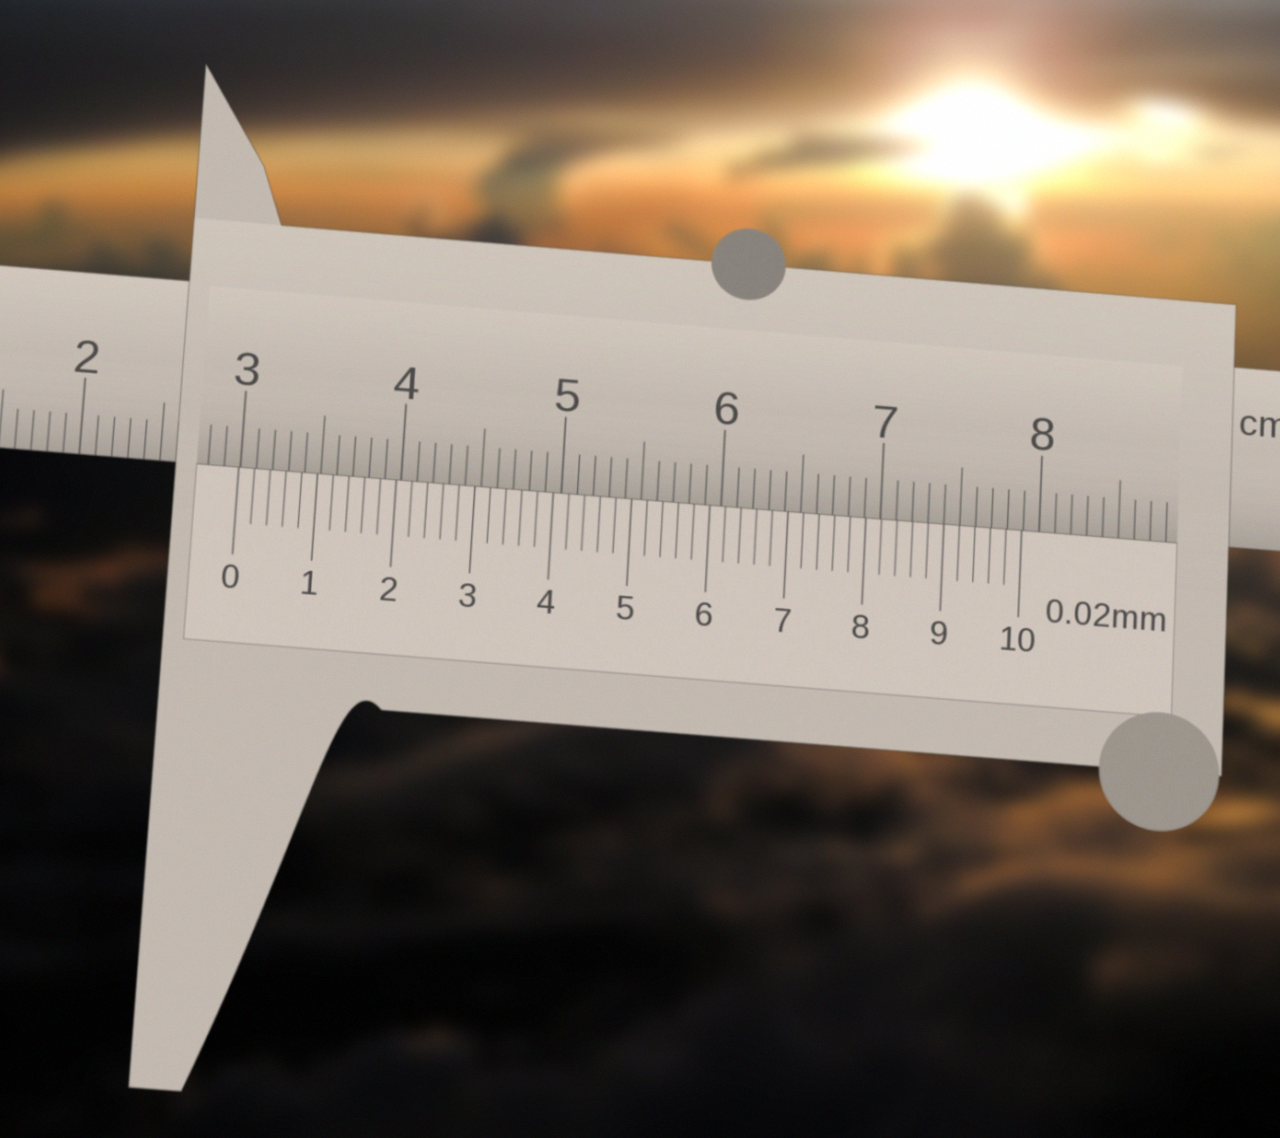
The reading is 29.9 mm
